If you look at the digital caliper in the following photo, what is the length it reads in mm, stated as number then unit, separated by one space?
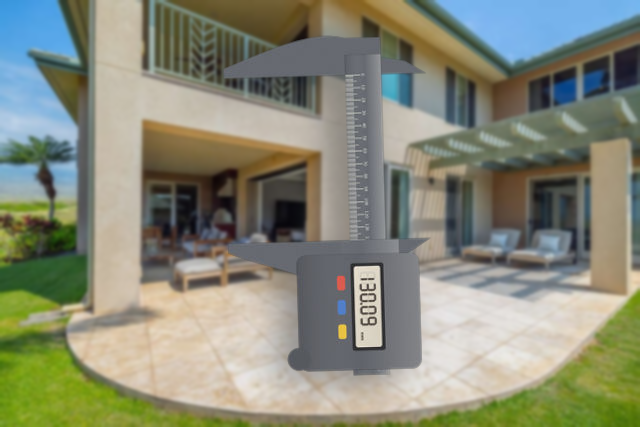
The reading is 130.09 mm
